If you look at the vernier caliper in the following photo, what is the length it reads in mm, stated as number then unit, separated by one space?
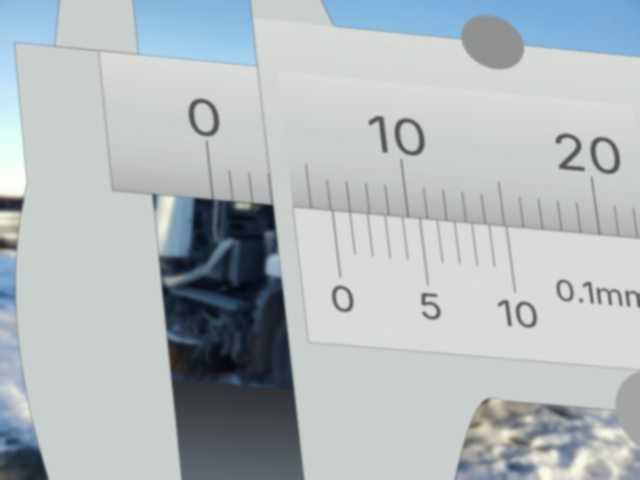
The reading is 6.1 mm
